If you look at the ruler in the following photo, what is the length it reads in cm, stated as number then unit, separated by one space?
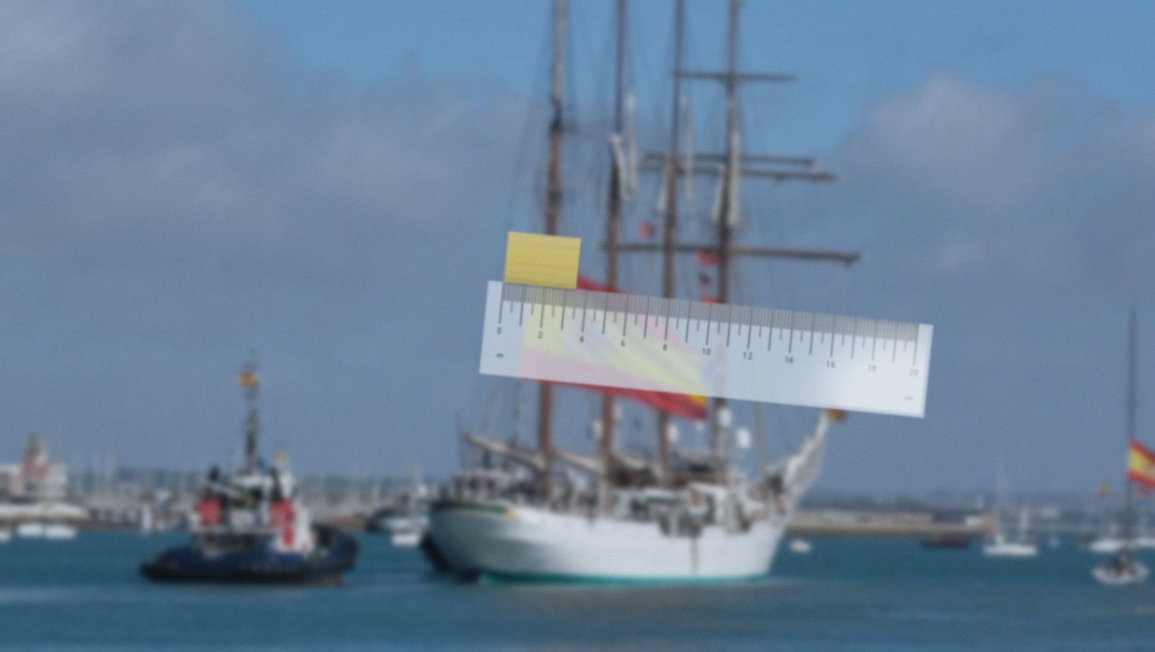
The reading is 3.5 cm
